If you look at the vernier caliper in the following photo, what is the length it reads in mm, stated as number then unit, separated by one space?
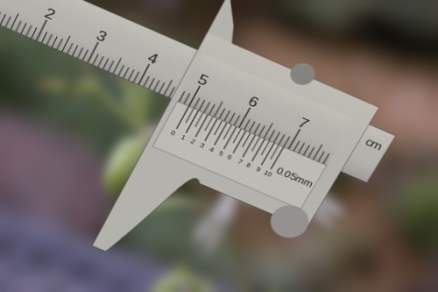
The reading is 50.0 mm
